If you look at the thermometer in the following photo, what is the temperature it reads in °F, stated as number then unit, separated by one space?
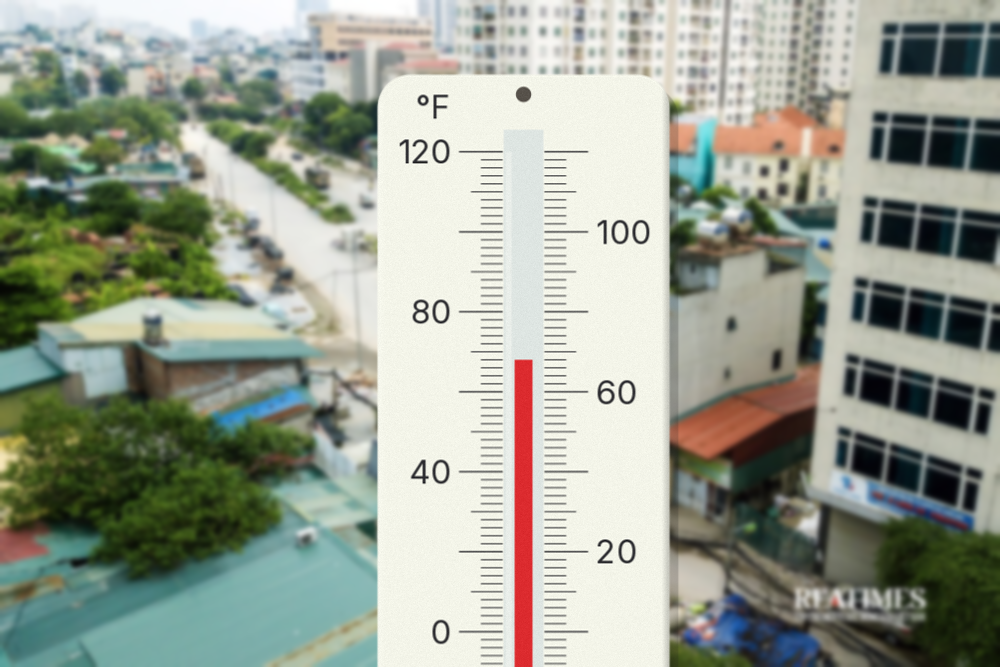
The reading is 68 °F
